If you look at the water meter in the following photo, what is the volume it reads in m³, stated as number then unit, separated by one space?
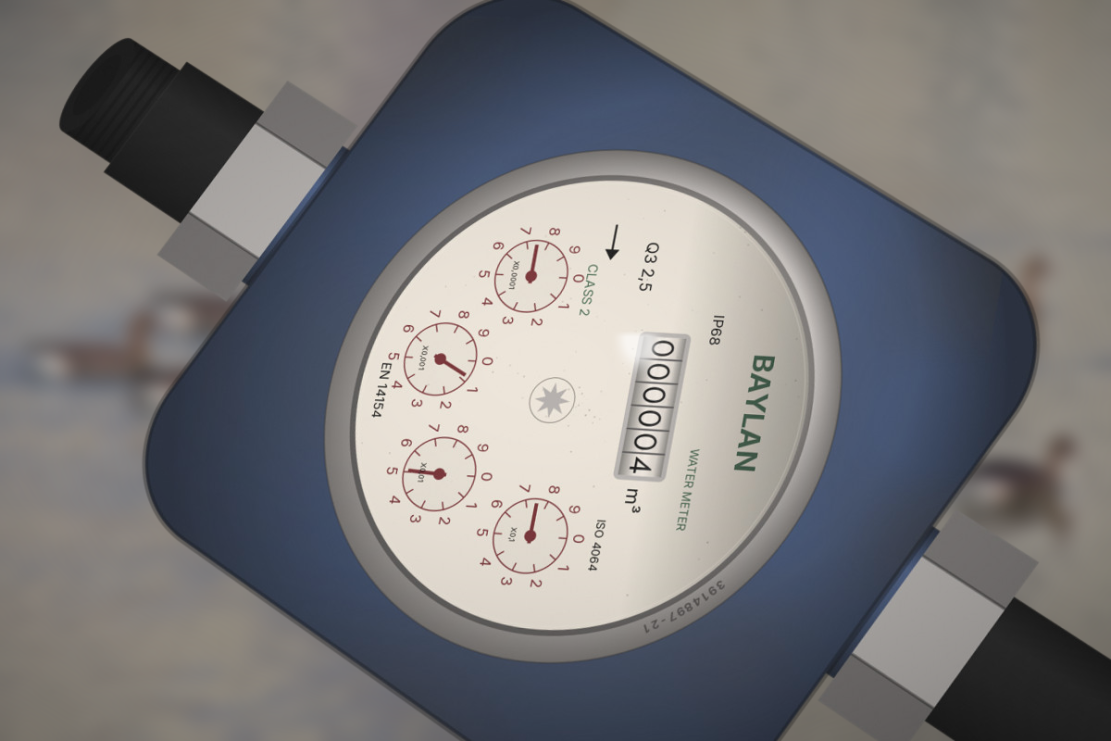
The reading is 4.7507 m³
